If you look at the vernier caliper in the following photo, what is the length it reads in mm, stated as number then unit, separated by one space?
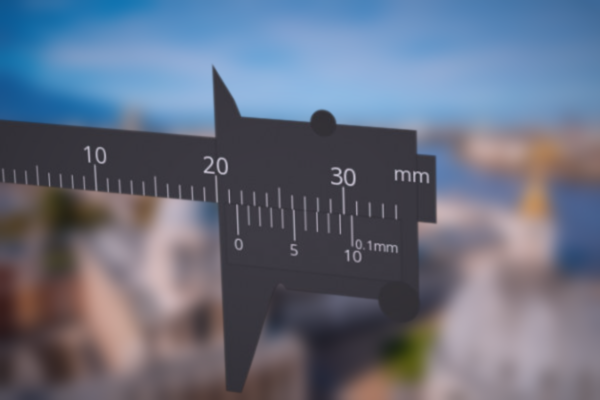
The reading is 21.6 mm
